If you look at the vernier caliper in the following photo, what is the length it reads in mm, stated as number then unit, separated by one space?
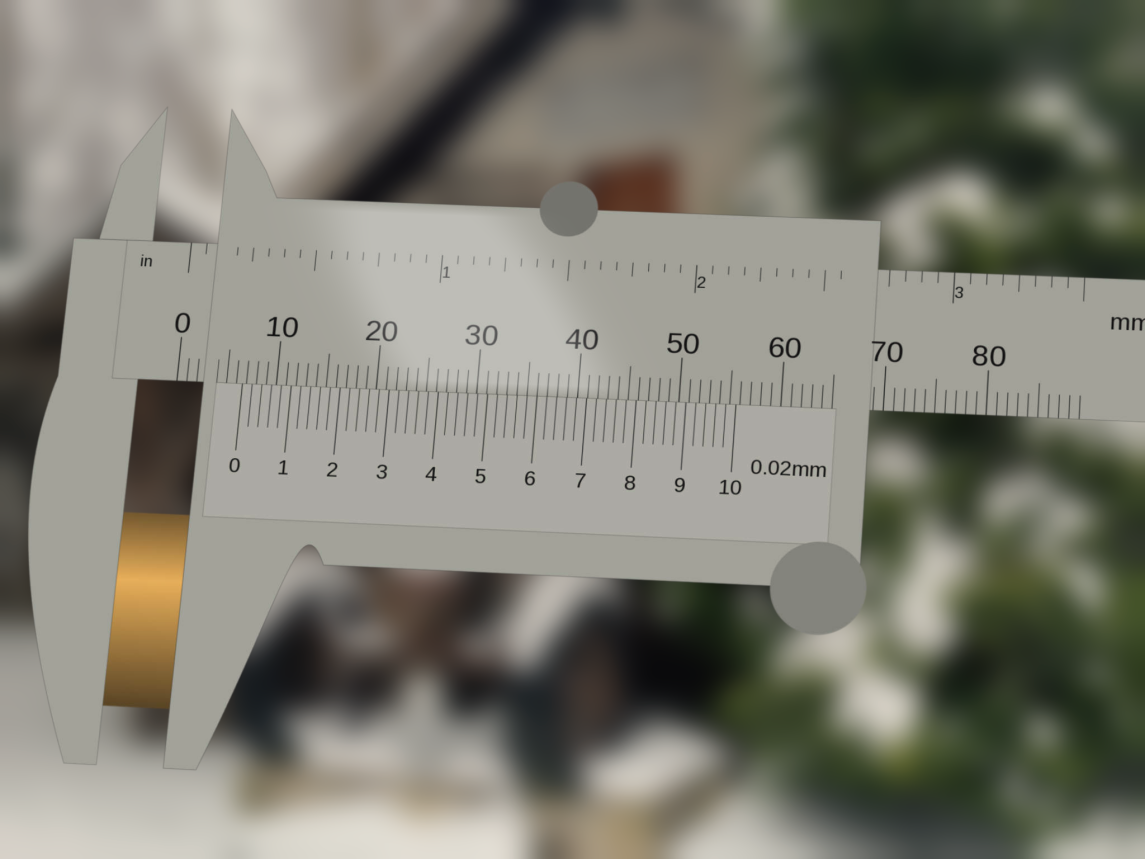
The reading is 6.6 mm
